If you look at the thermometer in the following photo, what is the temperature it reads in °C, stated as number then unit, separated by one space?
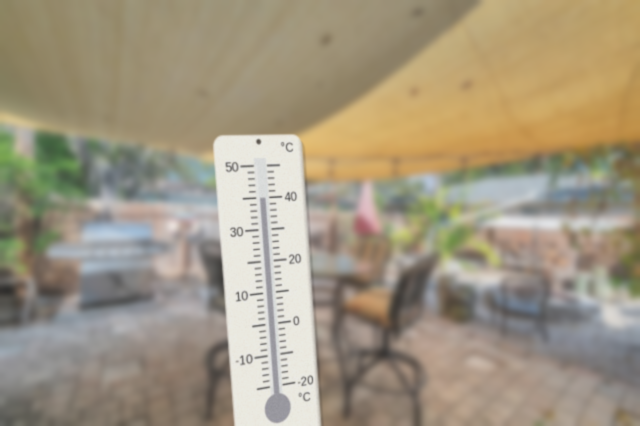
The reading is 40 °C
